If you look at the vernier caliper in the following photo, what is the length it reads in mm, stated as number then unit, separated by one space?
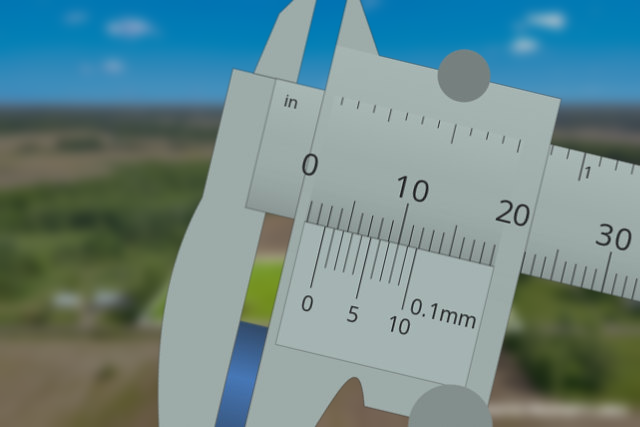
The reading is 2.8 mm
